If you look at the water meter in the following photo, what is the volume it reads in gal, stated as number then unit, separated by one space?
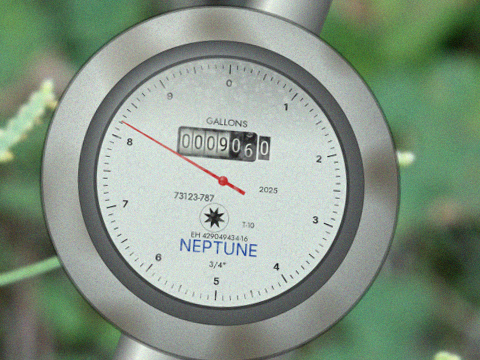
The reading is 9058.2 gal
